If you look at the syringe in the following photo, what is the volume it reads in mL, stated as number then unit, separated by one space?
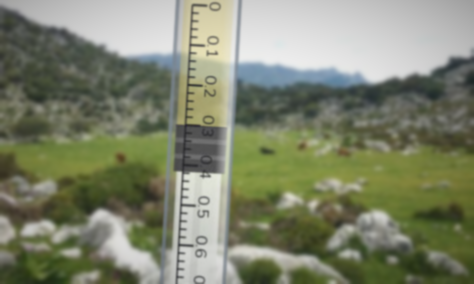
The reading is 0.3 mL
